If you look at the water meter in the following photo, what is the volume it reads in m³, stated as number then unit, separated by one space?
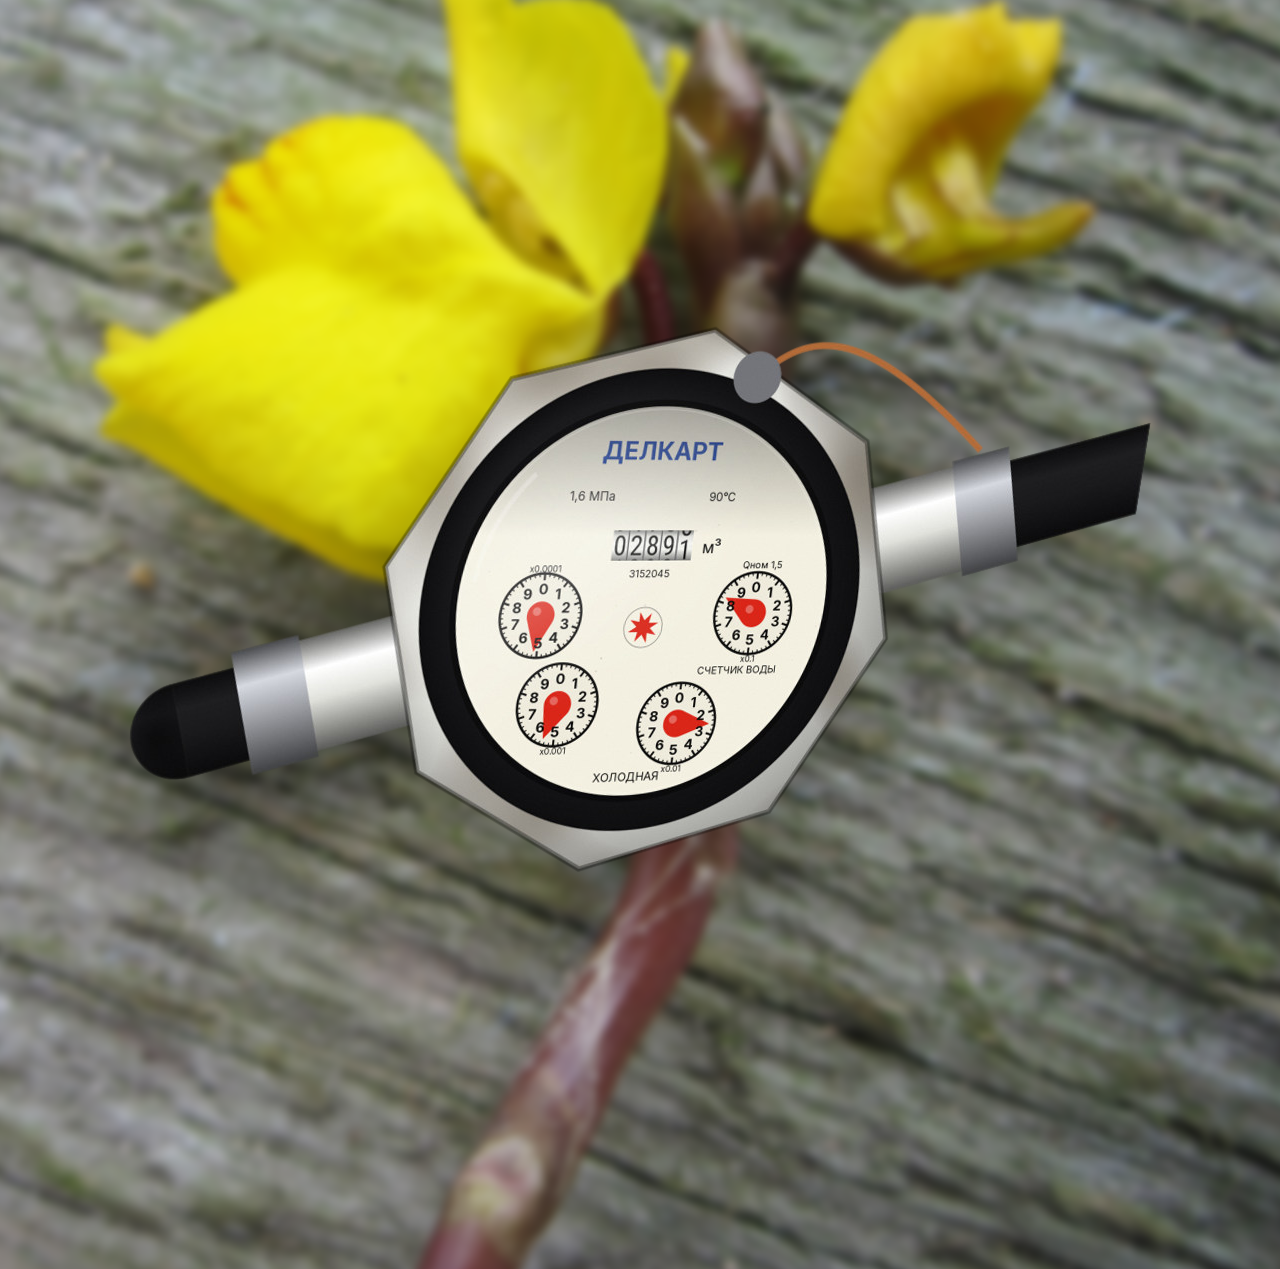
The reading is 2890.8255 m³
